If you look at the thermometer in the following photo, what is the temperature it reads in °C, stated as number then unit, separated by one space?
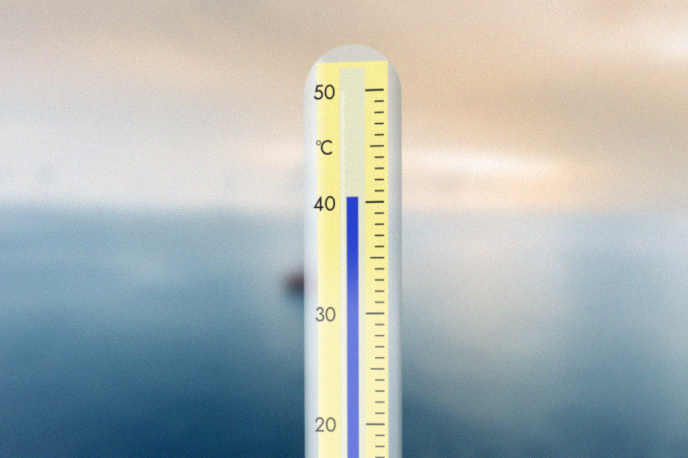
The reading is 40.5 °C
